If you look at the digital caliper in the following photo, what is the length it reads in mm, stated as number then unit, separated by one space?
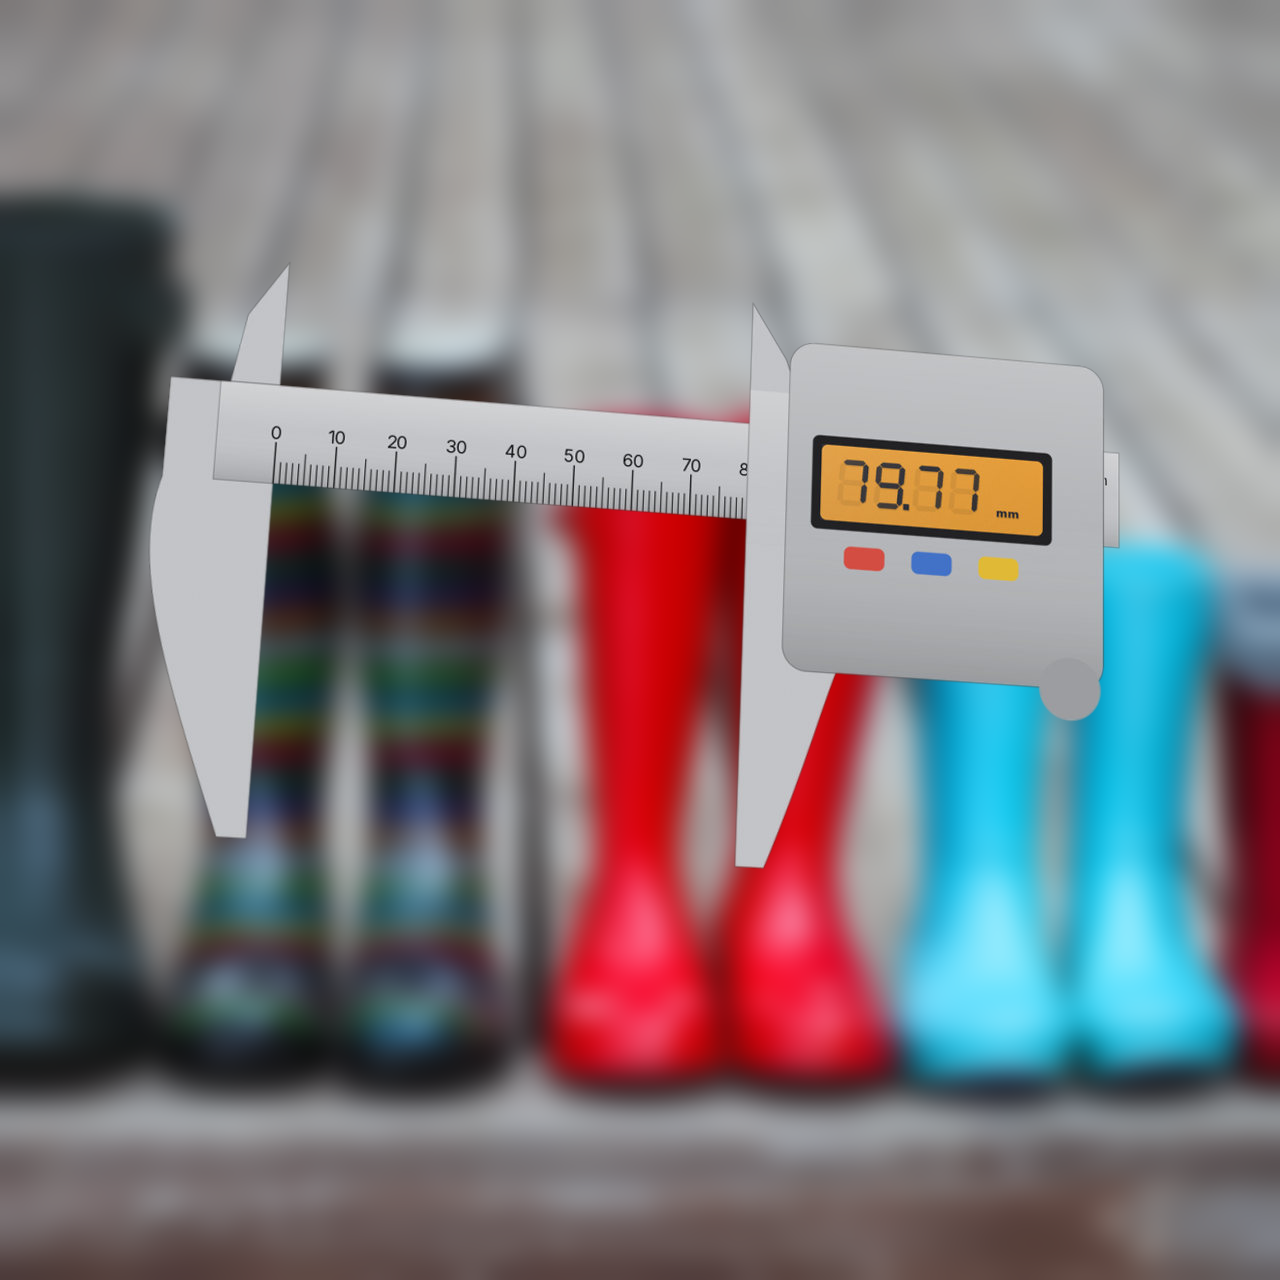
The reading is 79.77 mm
